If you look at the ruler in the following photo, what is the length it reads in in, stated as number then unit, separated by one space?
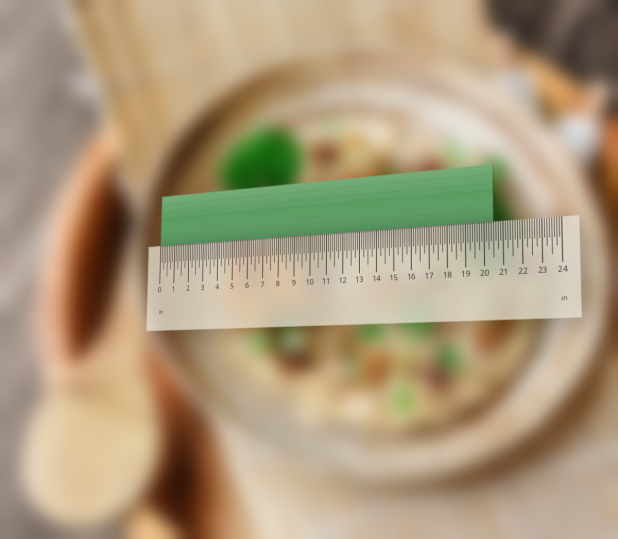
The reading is 20.5 in
